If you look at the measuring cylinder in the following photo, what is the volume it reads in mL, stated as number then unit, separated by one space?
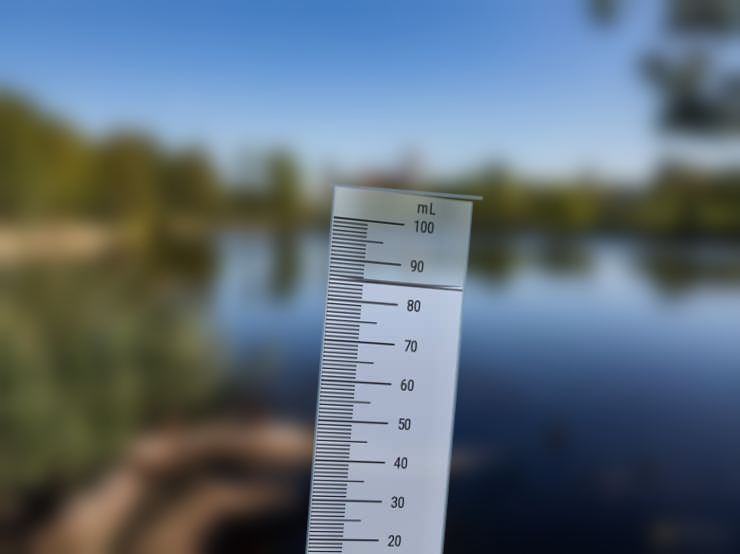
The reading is 85 mL
